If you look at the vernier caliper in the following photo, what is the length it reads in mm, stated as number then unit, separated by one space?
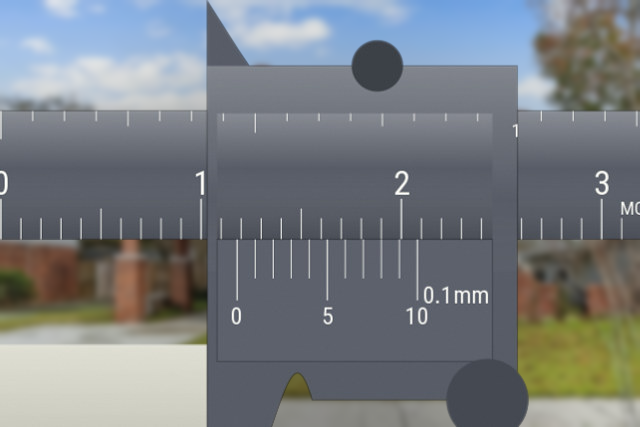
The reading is 11.8 mm
